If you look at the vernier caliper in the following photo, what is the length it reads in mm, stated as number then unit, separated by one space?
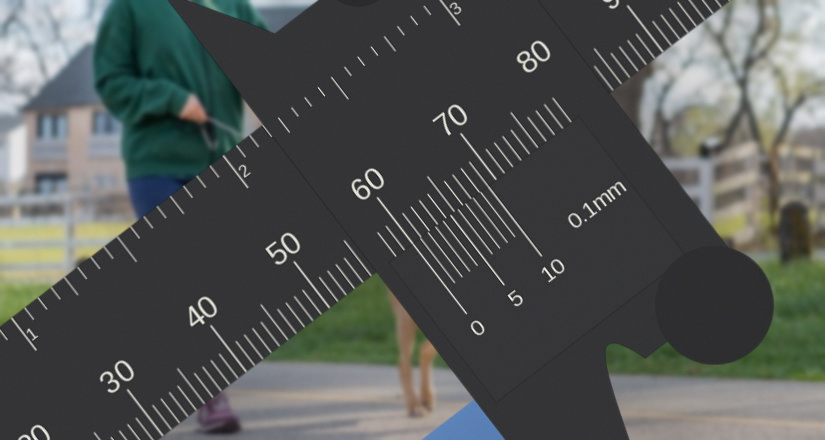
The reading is 60.0 mm
